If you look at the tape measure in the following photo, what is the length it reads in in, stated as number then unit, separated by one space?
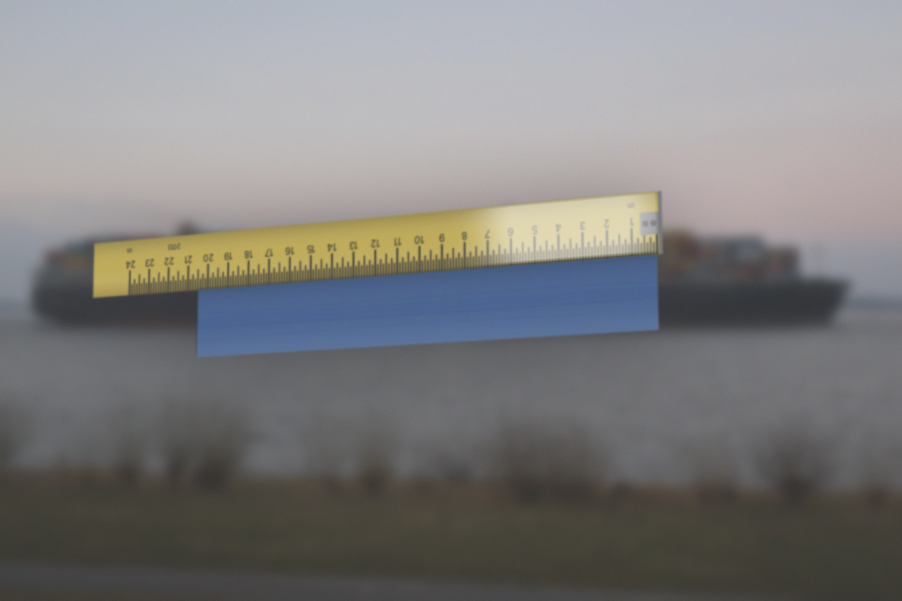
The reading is 20.5 in
